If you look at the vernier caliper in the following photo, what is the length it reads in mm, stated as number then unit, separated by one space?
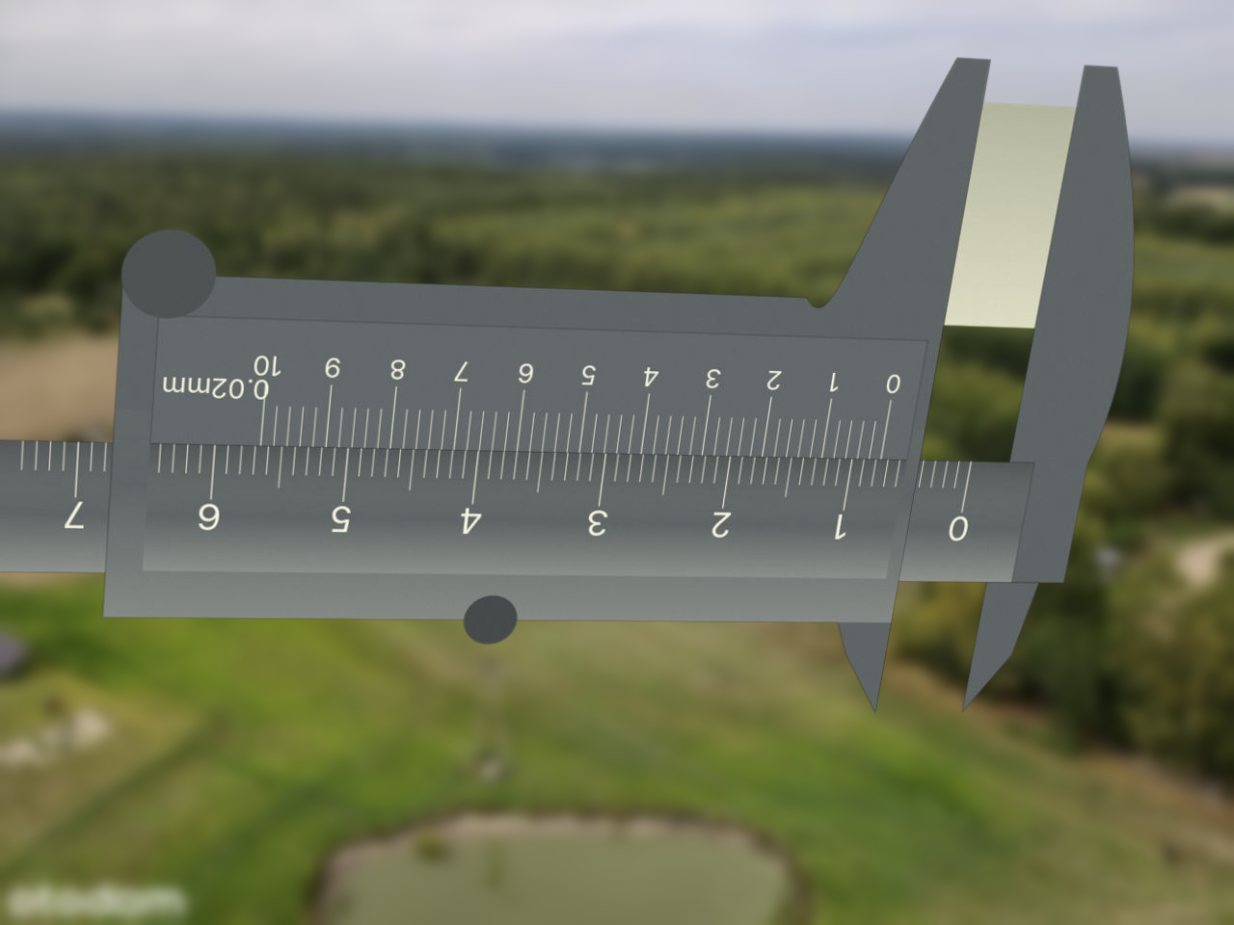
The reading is 7.6 mm
